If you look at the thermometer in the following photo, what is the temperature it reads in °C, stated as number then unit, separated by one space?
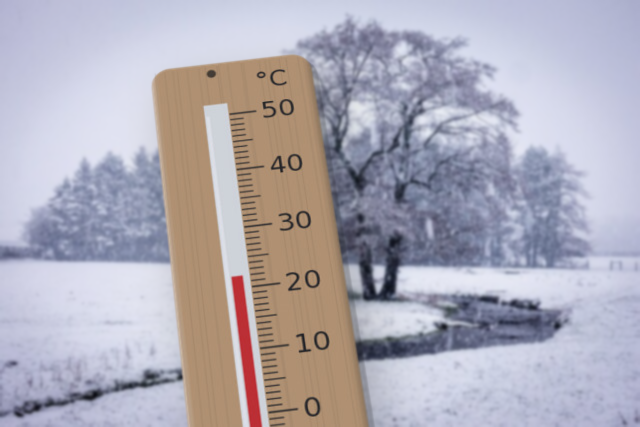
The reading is 22 °C
